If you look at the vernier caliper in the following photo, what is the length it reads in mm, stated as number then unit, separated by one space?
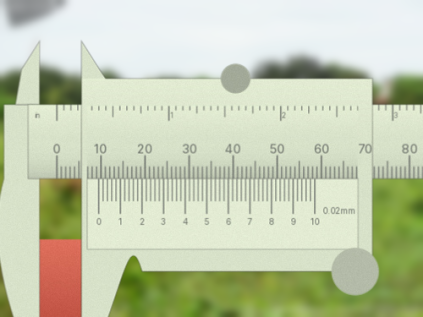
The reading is 9.5 mm
